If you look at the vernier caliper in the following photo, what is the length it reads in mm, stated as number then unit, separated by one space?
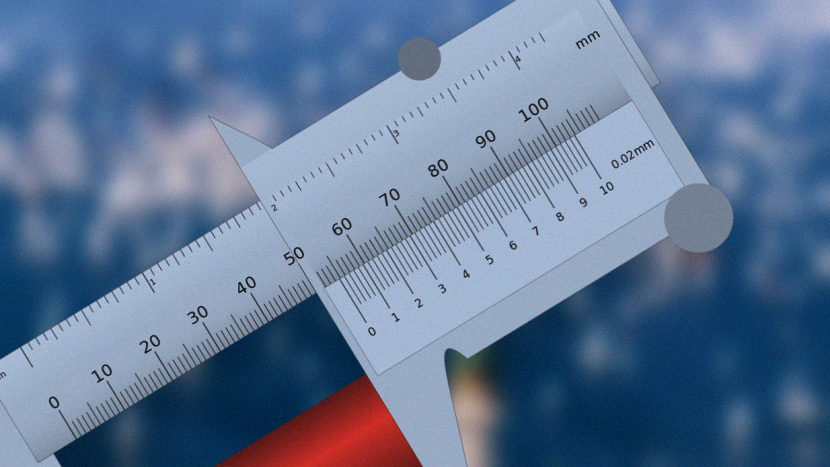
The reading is 54.8 mm
